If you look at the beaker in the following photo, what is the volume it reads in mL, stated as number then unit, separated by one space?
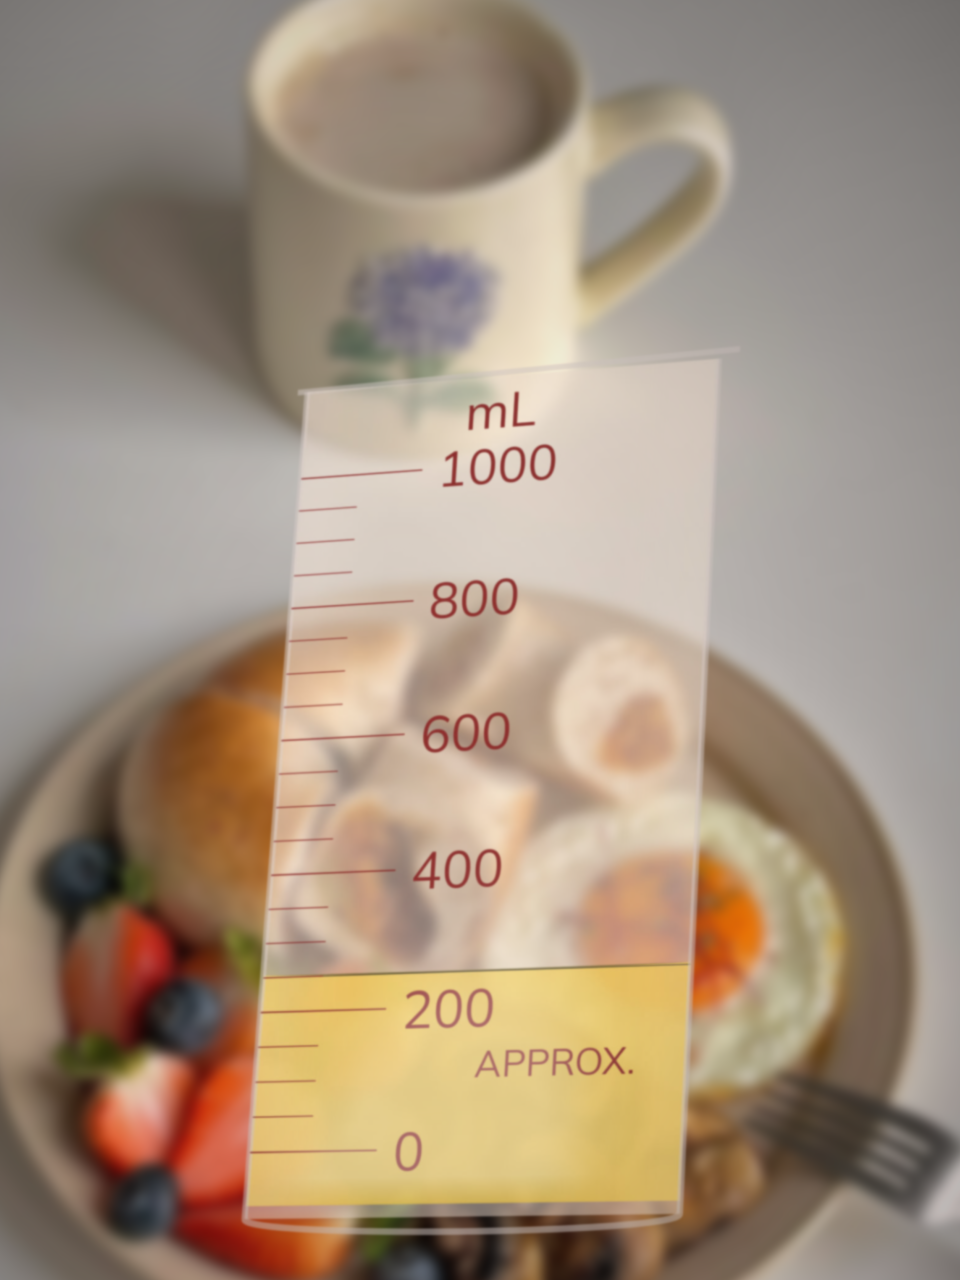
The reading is 250 mL
